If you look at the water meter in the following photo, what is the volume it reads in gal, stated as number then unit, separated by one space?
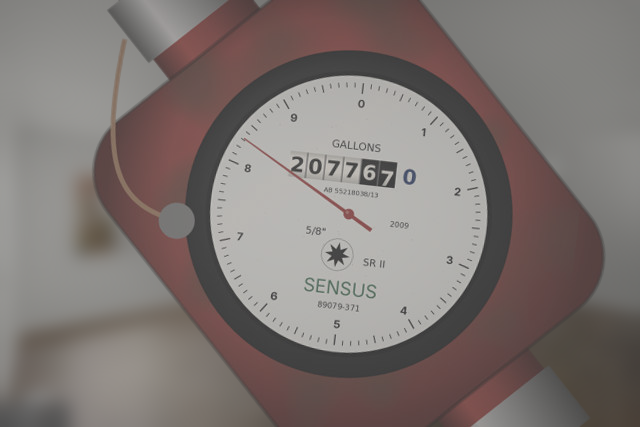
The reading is 2077668.3 gal
